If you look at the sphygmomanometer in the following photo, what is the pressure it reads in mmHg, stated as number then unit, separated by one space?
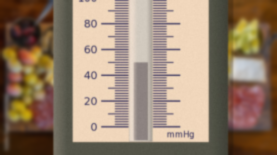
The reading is 50 mmHg
